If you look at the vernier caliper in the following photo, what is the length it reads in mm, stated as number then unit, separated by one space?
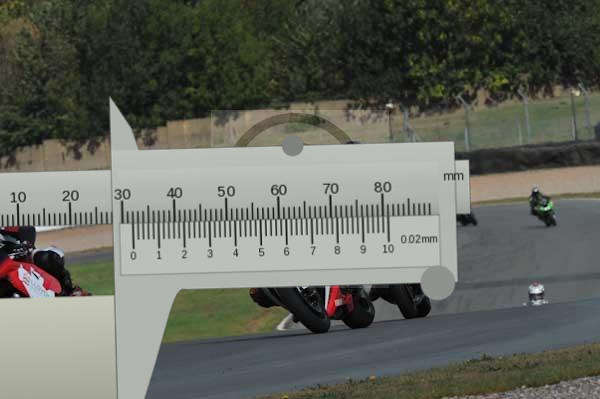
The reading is 32.0 mm
